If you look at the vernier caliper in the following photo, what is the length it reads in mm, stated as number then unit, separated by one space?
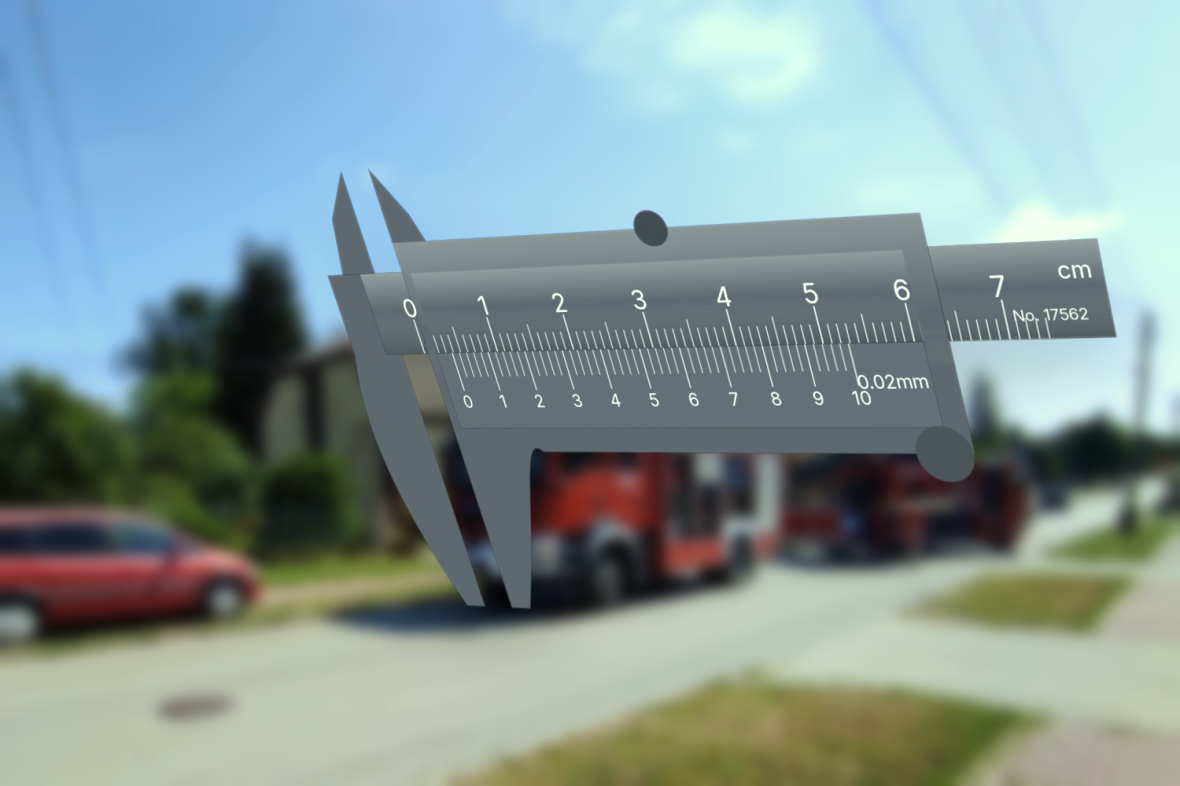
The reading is 3.8 mm
